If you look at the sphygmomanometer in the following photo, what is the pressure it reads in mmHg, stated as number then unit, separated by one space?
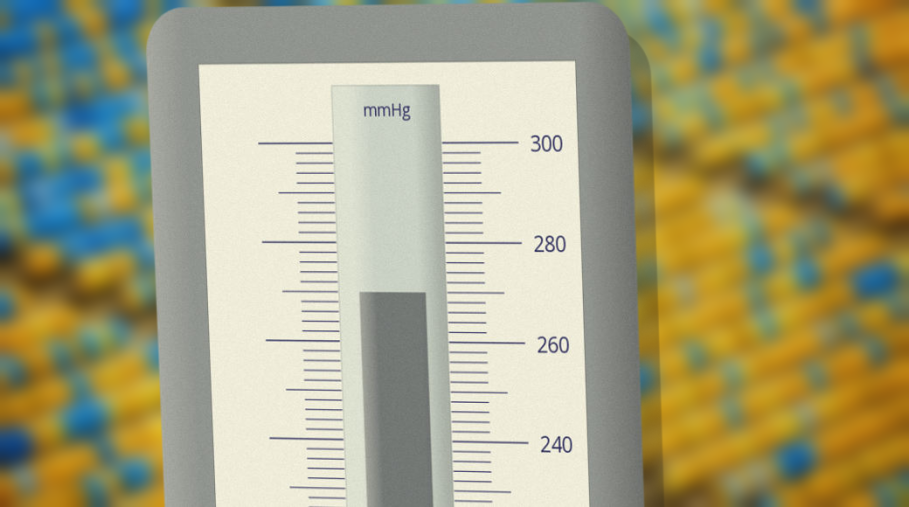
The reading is 270 mmHg
